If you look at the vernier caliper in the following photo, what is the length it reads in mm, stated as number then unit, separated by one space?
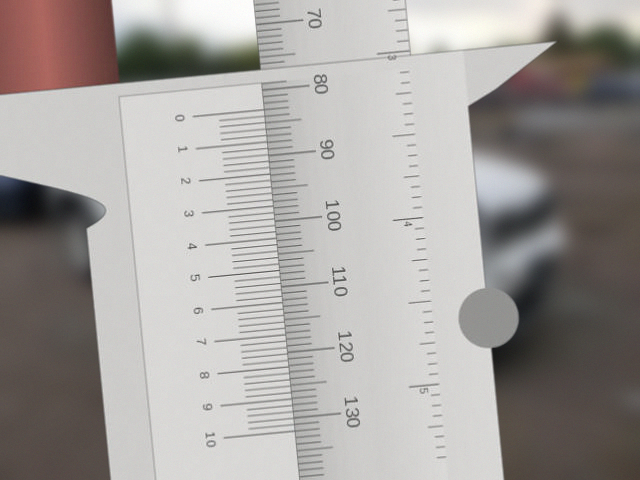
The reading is 83.0 mm
